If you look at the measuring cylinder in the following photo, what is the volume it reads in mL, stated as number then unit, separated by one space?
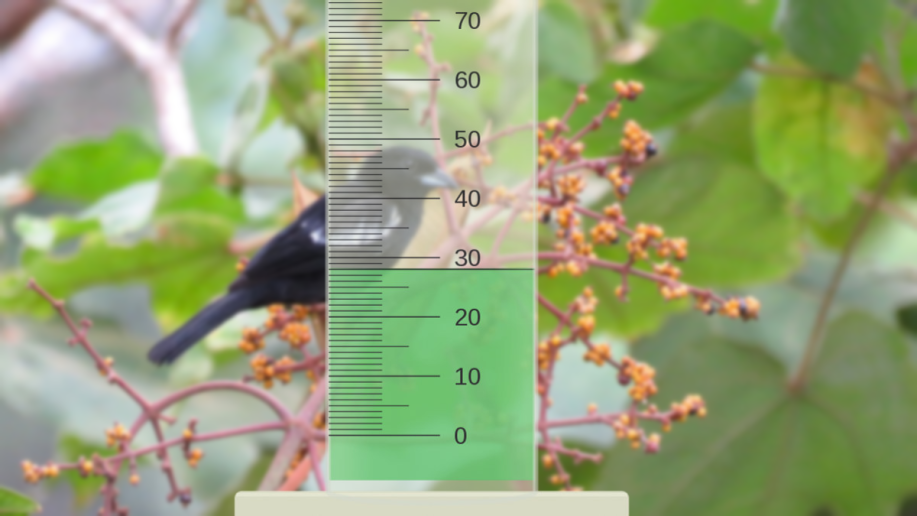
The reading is 28 mL
